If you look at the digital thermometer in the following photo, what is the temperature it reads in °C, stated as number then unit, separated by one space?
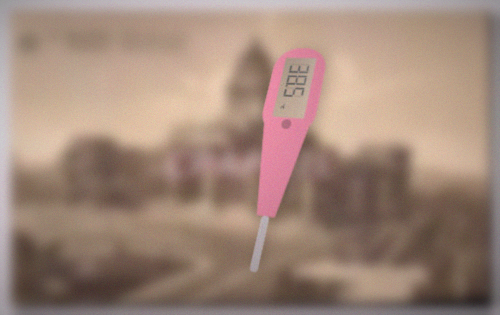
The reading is 38.5 °C
